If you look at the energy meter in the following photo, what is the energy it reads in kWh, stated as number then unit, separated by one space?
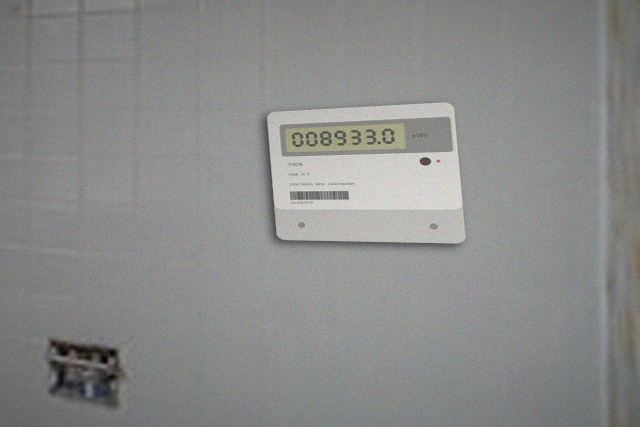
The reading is 8933.0 kWh
